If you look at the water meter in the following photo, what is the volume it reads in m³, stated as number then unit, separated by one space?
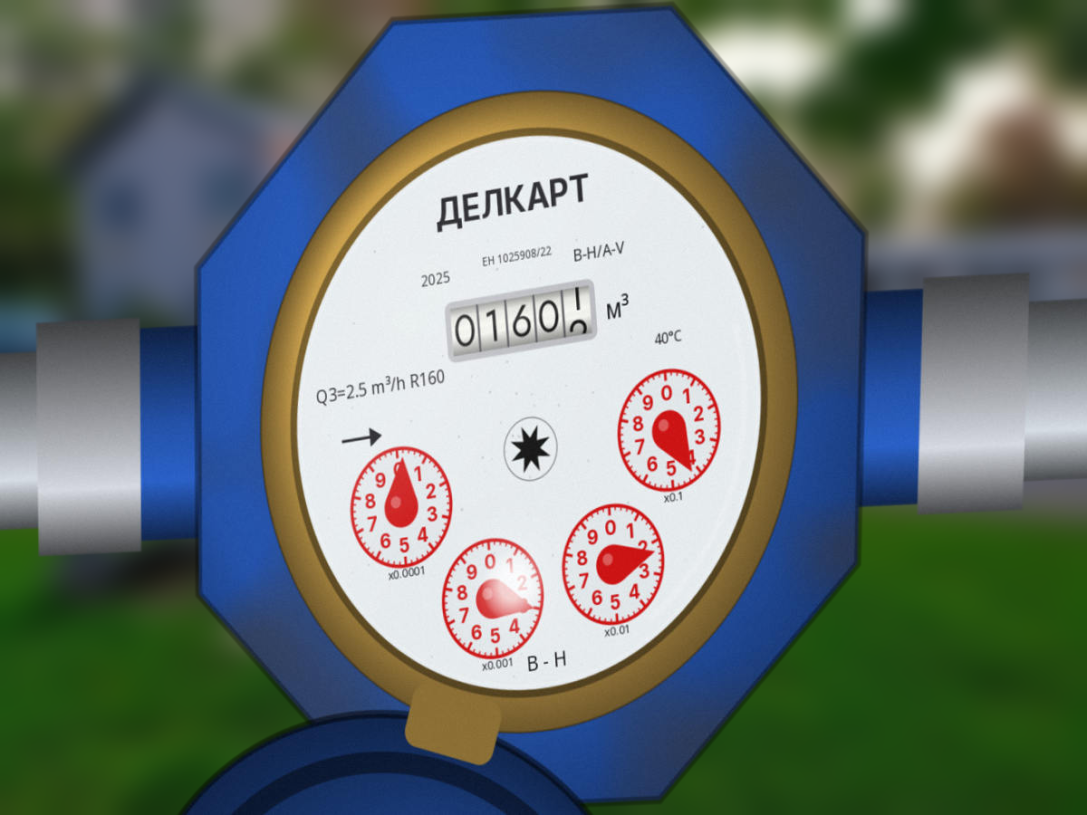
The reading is 1601.4230 m³
